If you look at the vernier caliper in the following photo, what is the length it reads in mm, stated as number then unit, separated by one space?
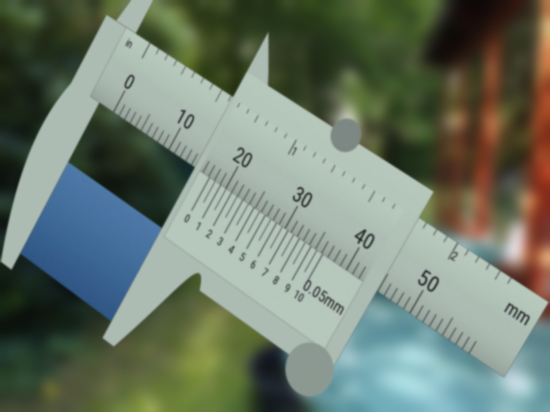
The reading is 17.2 mm
